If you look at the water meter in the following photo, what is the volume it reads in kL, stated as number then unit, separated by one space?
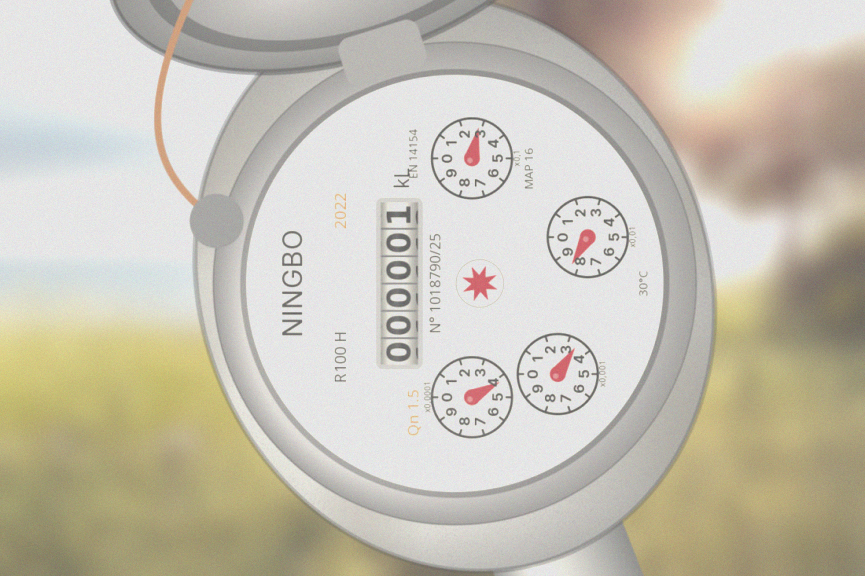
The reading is 1.2834 kL
